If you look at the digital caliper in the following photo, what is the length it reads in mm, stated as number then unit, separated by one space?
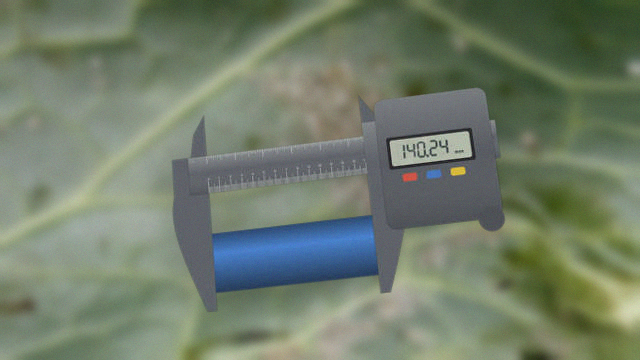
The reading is 140.24 mm
